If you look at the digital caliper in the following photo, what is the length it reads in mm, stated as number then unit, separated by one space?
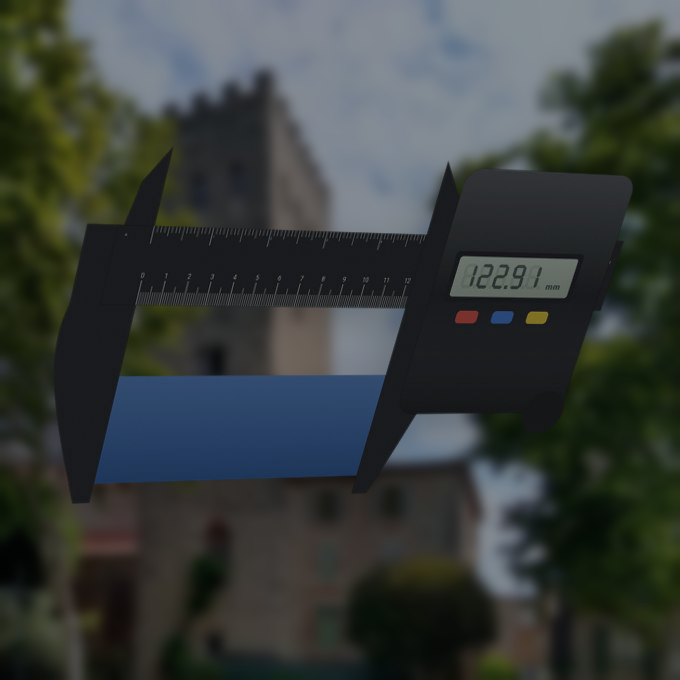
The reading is 122.91 mm
